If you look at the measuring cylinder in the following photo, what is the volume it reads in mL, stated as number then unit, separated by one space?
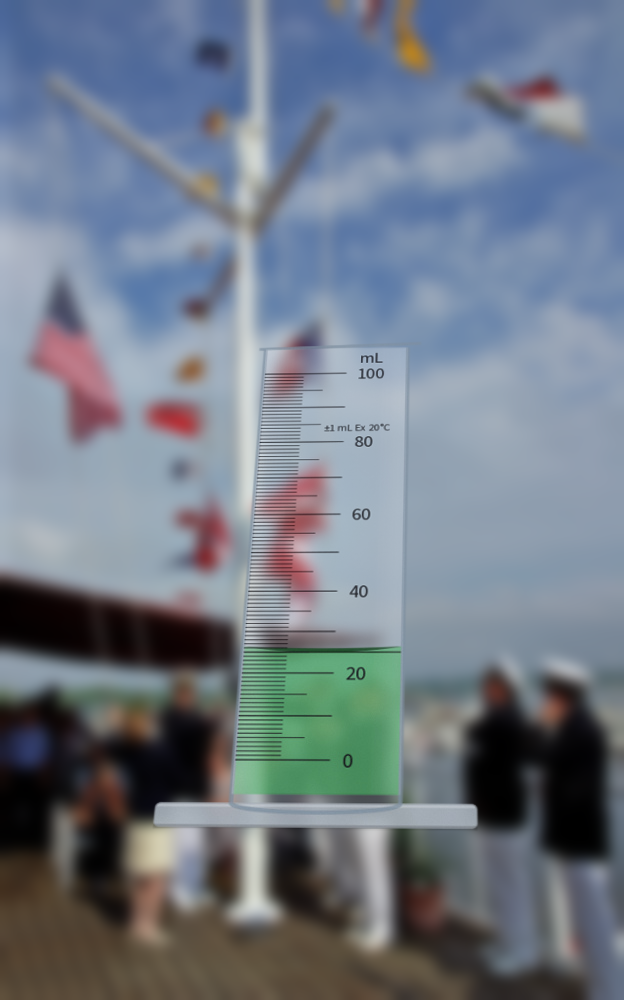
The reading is 25 mL
